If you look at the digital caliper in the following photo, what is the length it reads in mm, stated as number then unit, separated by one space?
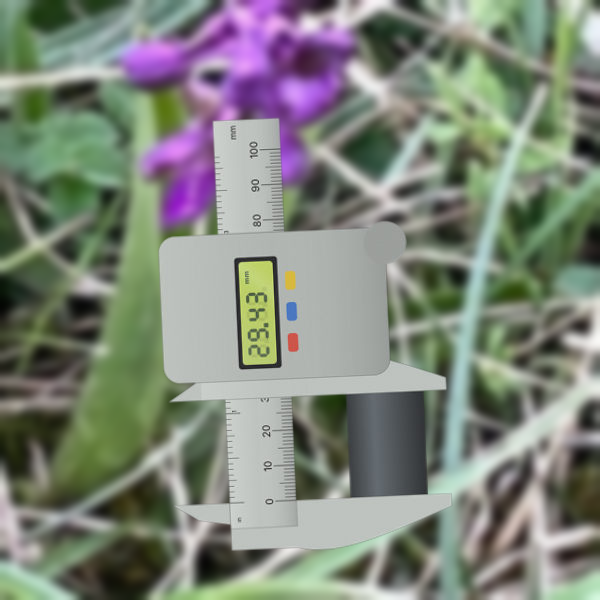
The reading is 29.43 mm
